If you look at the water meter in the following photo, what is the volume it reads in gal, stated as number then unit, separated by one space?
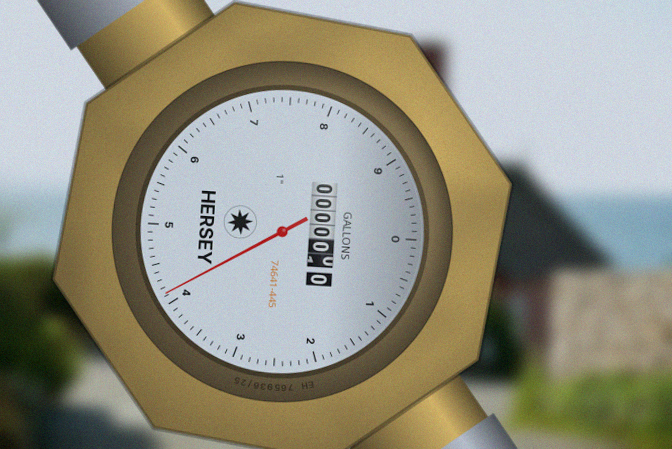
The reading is 4.1 gal
